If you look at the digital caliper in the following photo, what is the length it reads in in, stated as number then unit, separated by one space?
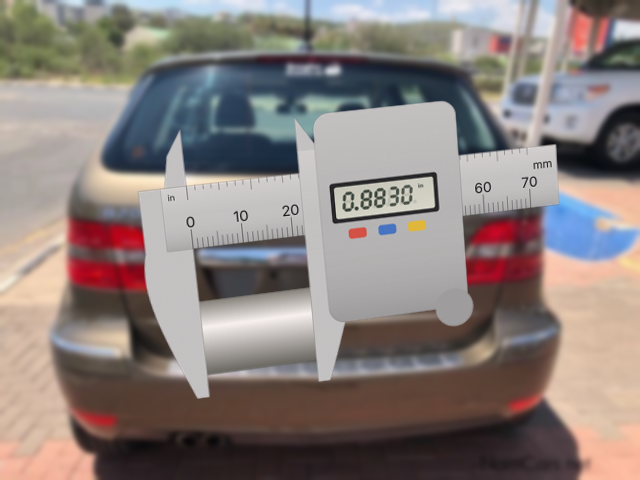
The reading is 0.8830 in
